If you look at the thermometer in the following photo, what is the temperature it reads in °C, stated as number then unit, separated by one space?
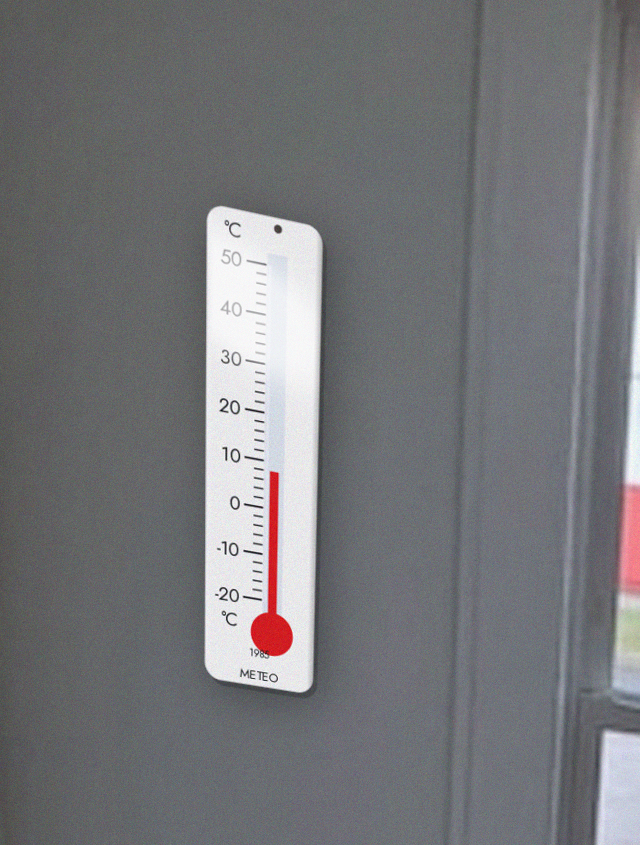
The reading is 8 °C
